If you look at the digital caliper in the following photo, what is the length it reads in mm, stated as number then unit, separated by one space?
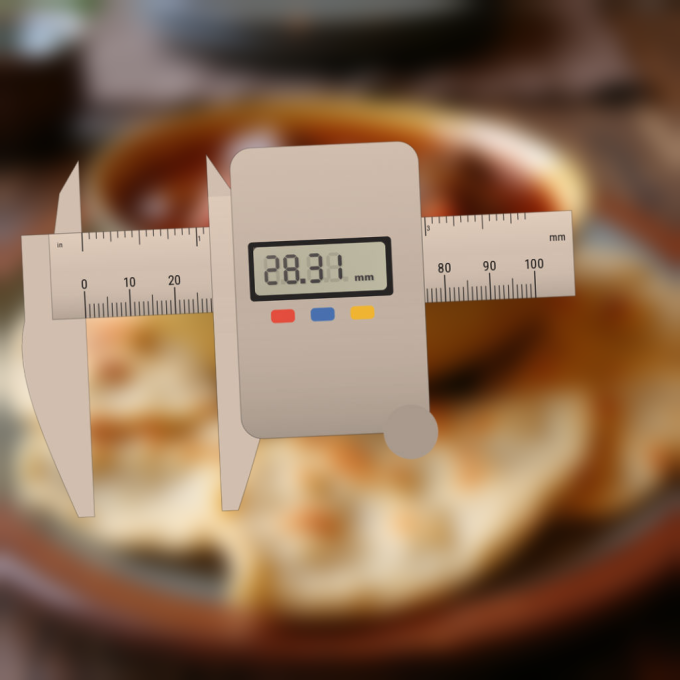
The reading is 28.31 mm
